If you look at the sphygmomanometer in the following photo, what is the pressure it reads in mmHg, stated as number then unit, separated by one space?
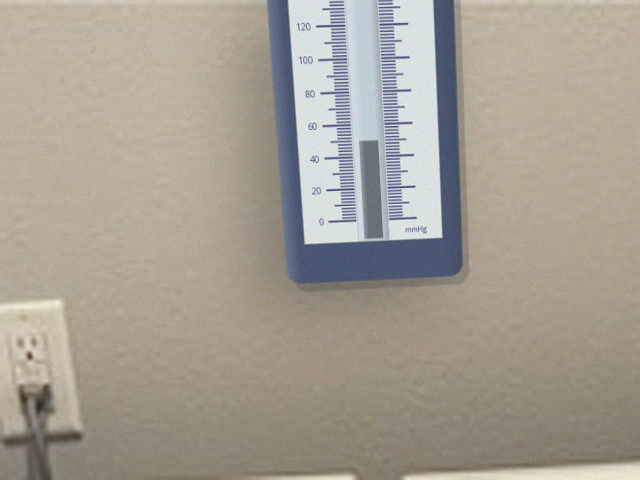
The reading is 50 mmHg
